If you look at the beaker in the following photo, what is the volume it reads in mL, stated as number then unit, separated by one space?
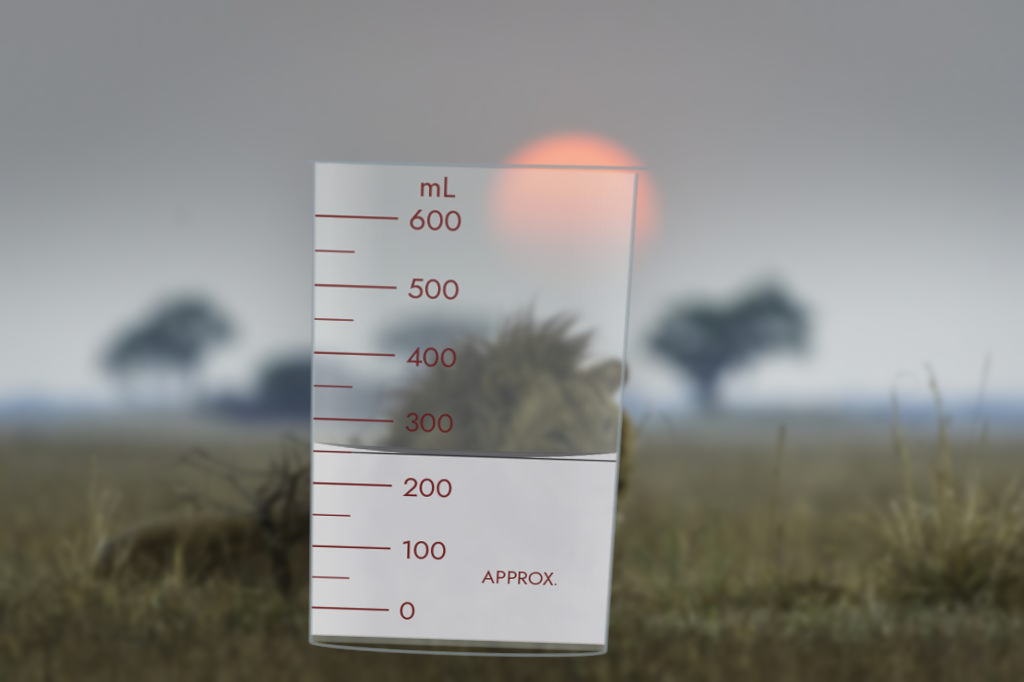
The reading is 250 mL
